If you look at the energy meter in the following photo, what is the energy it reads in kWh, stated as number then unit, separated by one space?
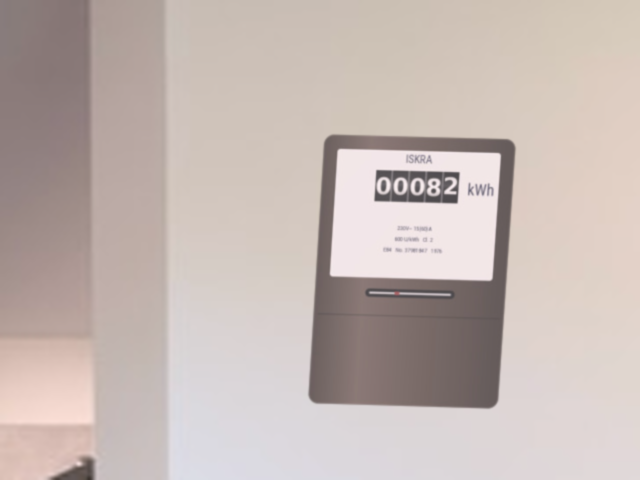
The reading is 82 kWh
